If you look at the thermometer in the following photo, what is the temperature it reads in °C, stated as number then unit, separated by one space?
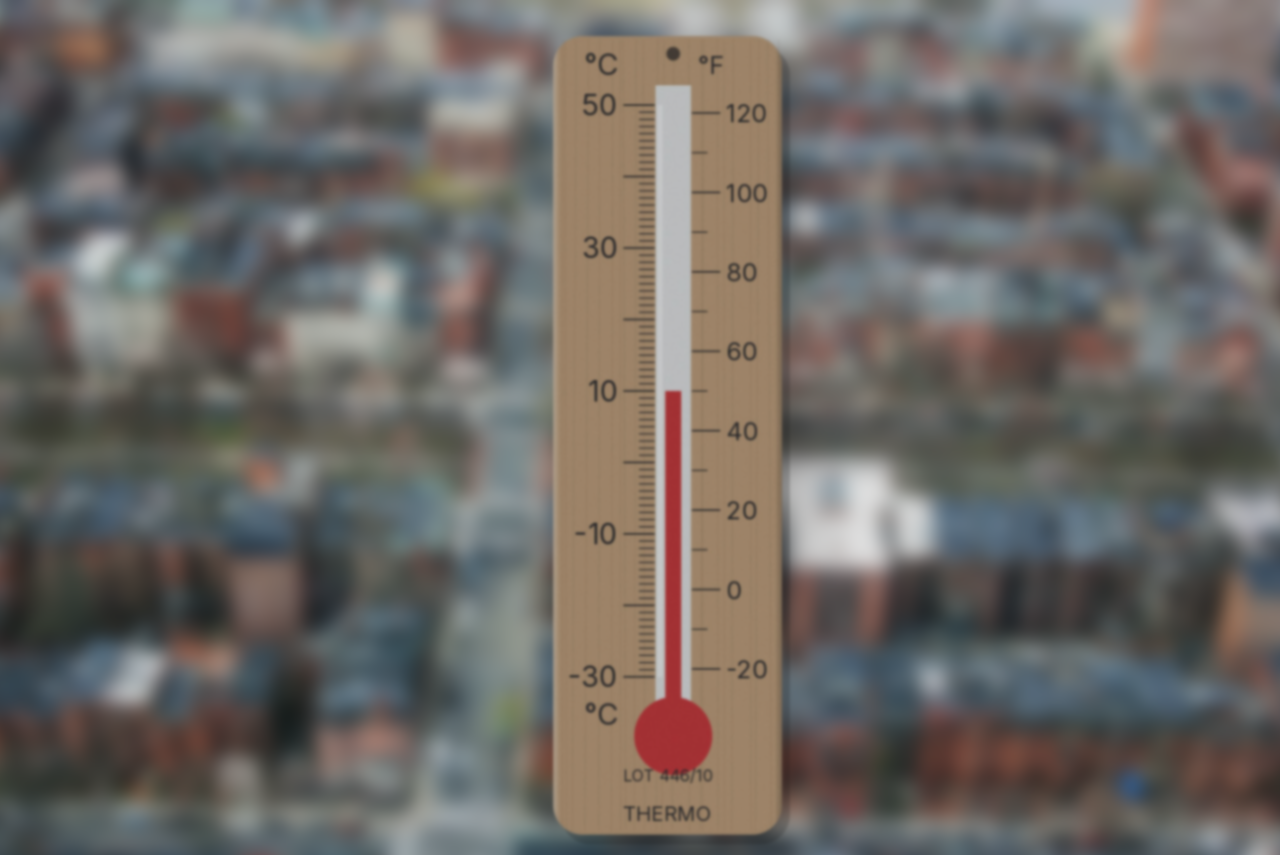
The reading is 10 °C
